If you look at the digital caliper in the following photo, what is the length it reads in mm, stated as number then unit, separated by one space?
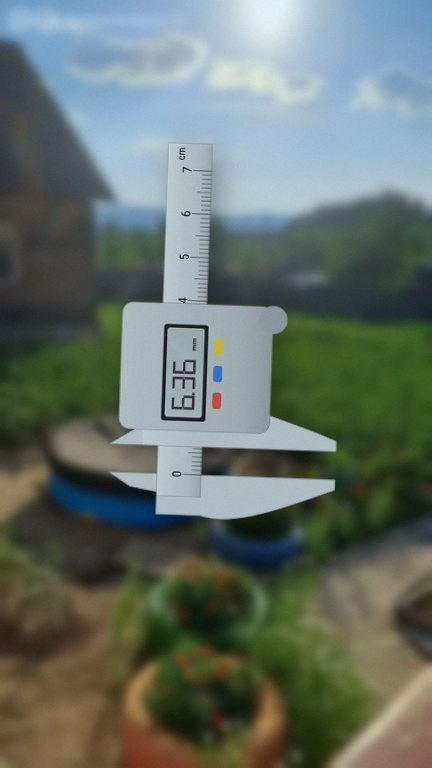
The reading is 6.36 mm
